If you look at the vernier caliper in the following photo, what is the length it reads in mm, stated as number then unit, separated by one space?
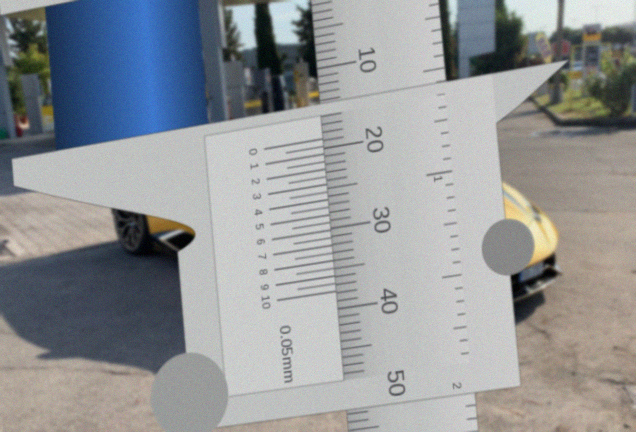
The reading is 18.8 mm
